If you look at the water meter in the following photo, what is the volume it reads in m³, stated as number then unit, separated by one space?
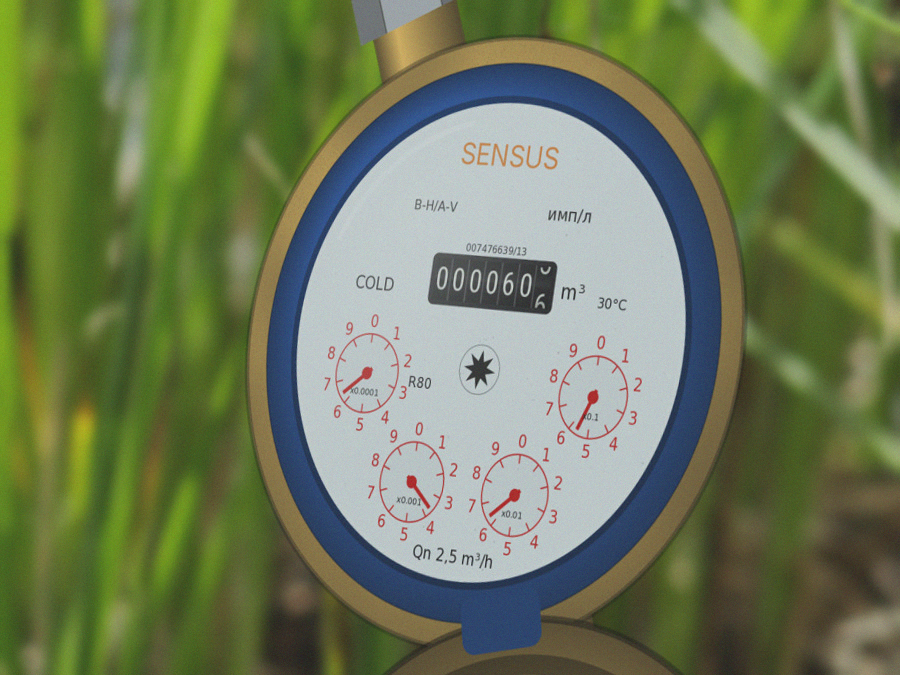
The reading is 605.5636 m³
